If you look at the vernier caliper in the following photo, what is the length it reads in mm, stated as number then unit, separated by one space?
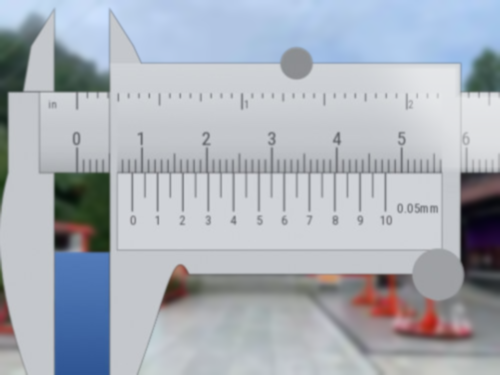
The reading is 8.5 mm
